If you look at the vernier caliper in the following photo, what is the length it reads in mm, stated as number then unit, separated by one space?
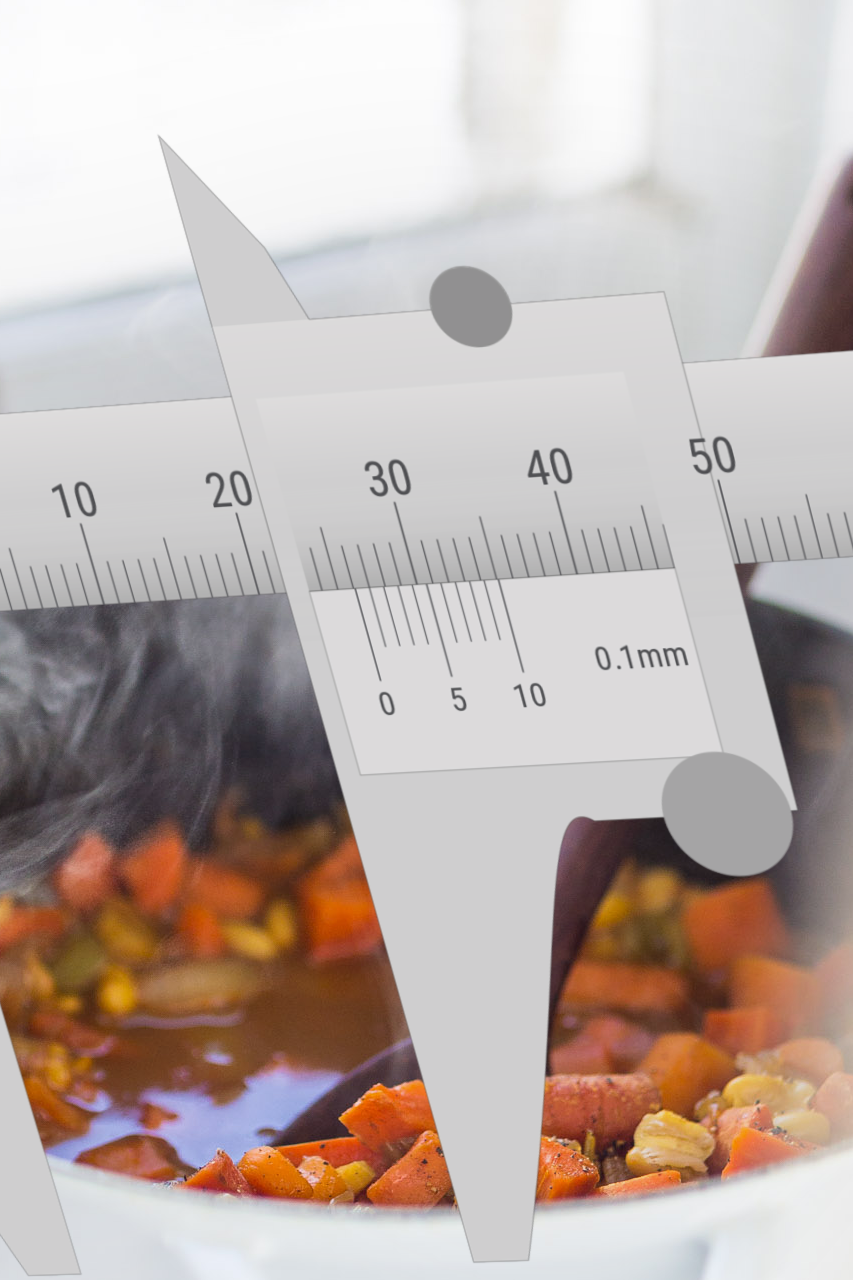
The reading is 26.1 mm
